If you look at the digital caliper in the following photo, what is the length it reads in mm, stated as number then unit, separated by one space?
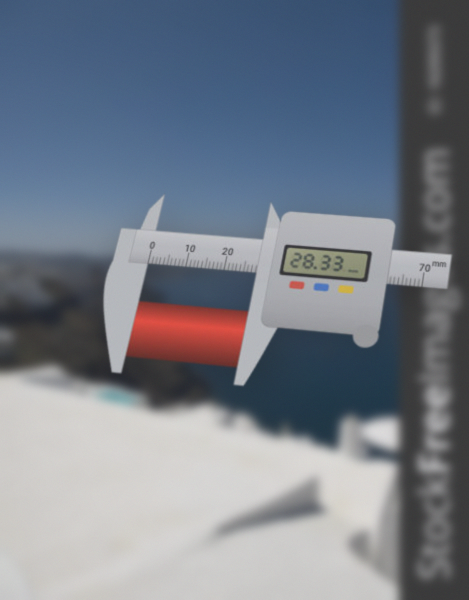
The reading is 28.33 mm
